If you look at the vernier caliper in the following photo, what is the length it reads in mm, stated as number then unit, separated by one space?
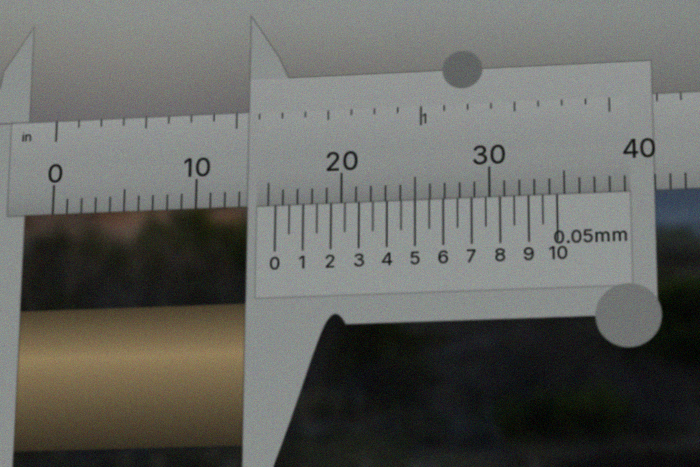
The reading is 15.5 mm
